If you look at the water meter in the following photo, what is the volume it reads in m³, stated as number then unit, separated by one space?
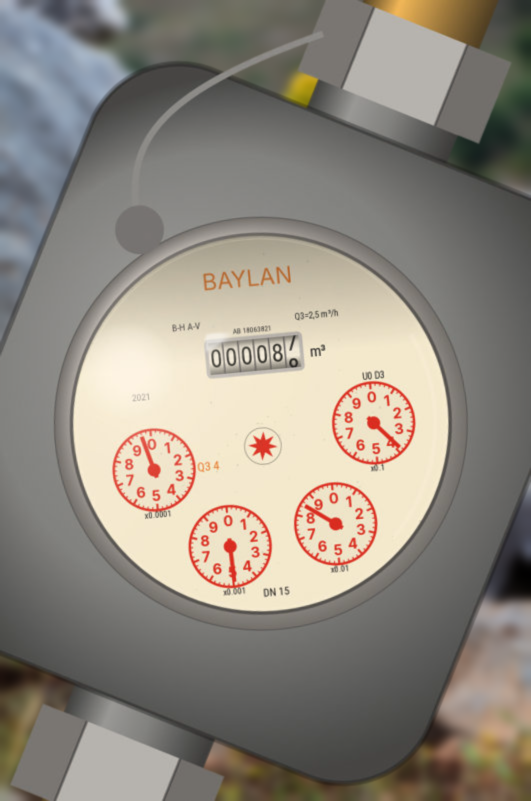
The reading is 87.3849 m³
